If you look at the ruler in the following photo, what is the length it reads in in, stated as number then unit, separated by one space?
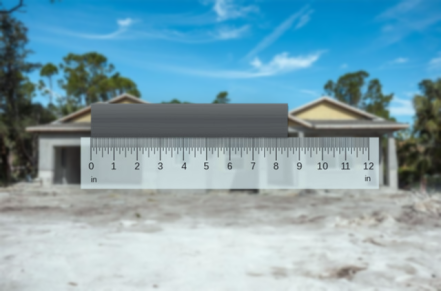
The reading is 8.5 in
